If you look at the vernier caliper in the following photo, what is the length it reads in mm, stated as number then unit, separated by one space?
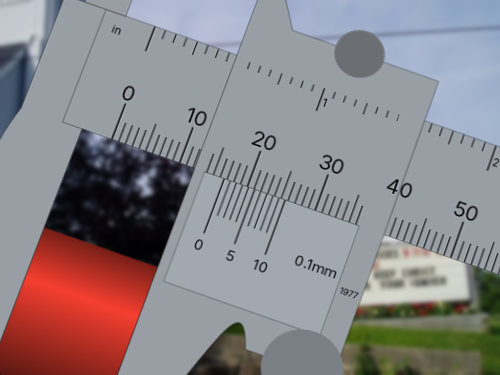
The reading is 16.6 mm
